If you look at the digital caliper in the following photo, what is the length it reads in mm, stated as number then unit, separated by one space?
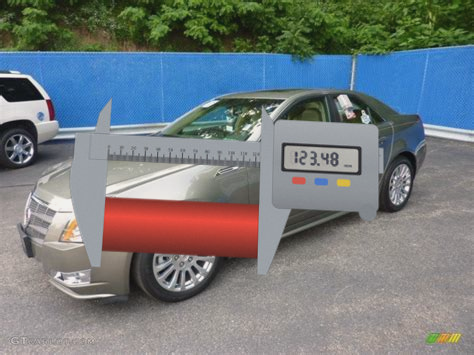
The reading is 123.48 mm
